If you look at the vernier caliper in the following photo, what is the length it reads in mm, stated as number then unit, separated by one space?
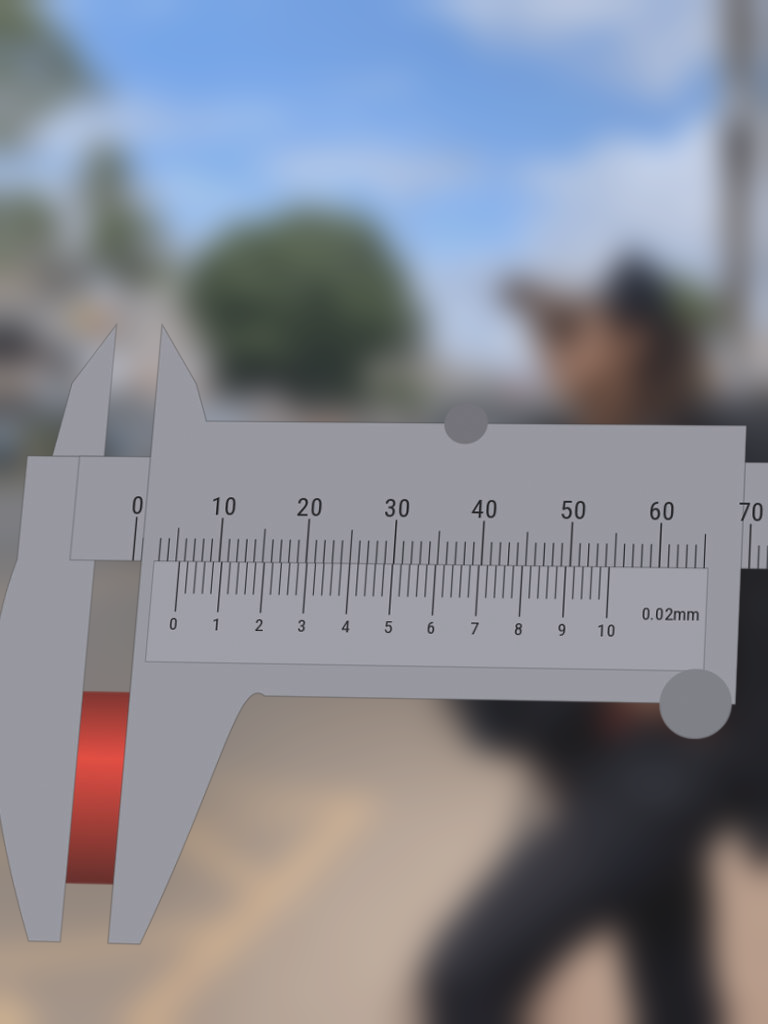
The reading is 5.4 mm
